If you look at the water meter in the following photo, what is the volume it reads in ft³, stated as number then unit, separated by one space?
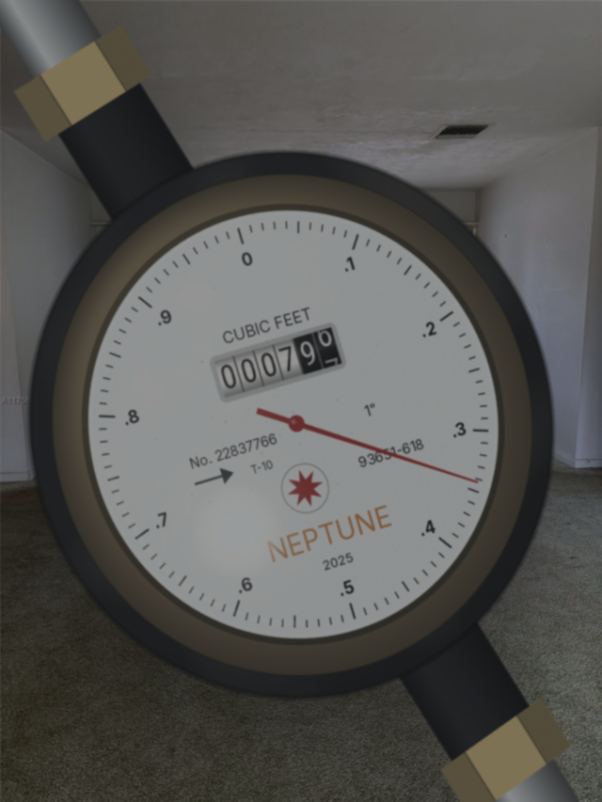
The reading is 796.34 ft³
